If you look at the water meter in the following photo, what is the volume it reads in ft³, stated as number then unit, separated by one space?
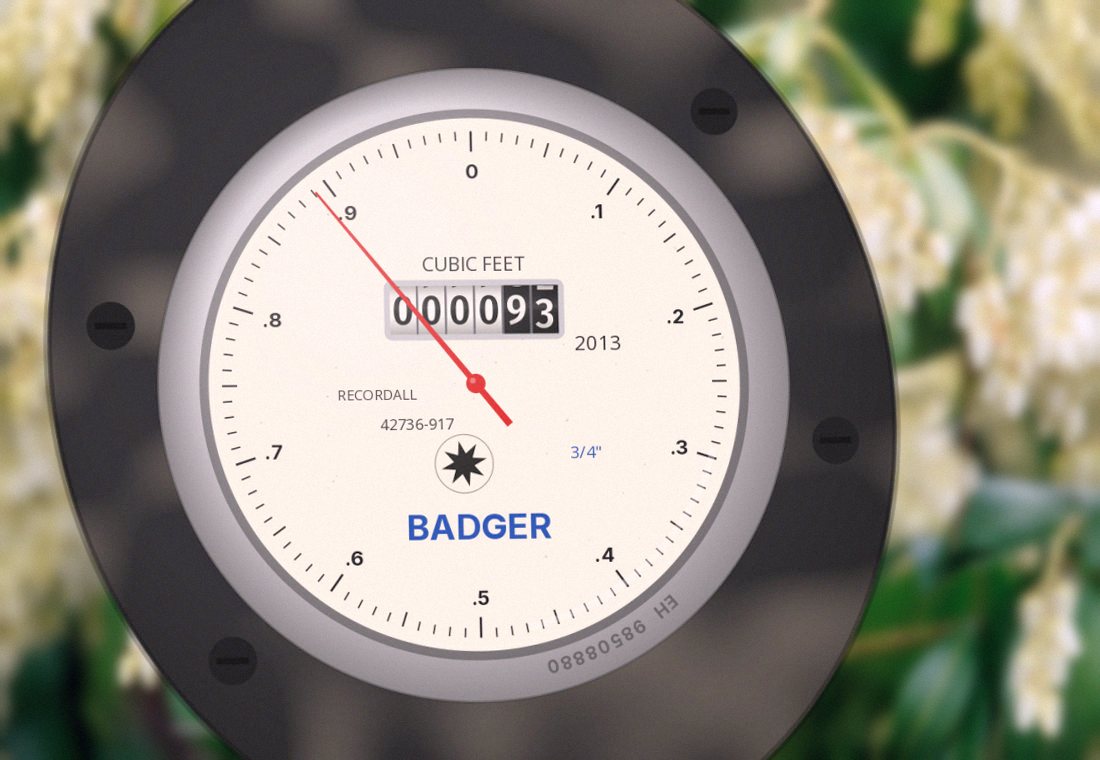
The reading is 92.89 ft³
